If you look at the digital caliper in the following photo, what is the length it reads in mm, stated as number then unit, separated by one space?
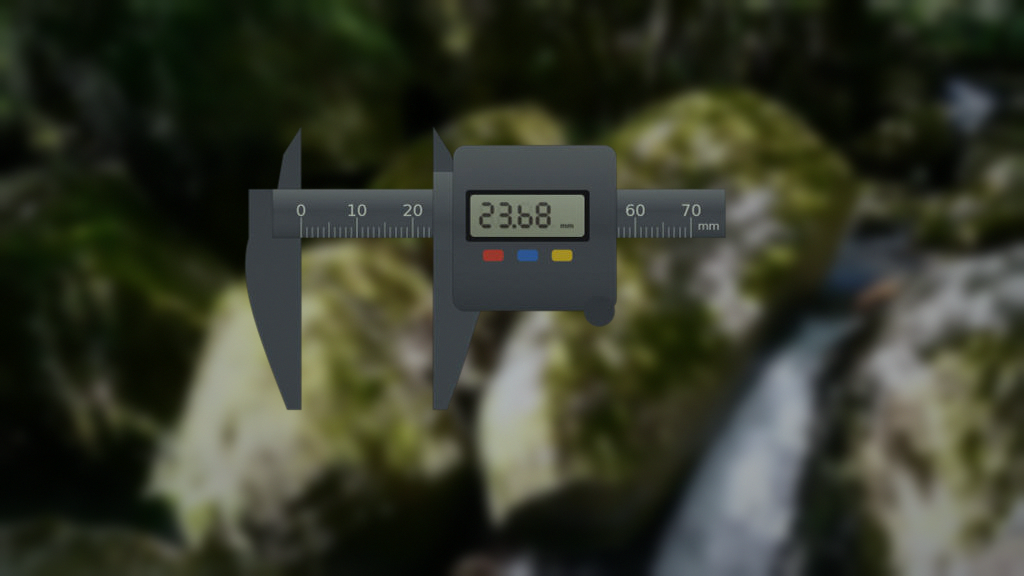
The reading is 23.68 mm
